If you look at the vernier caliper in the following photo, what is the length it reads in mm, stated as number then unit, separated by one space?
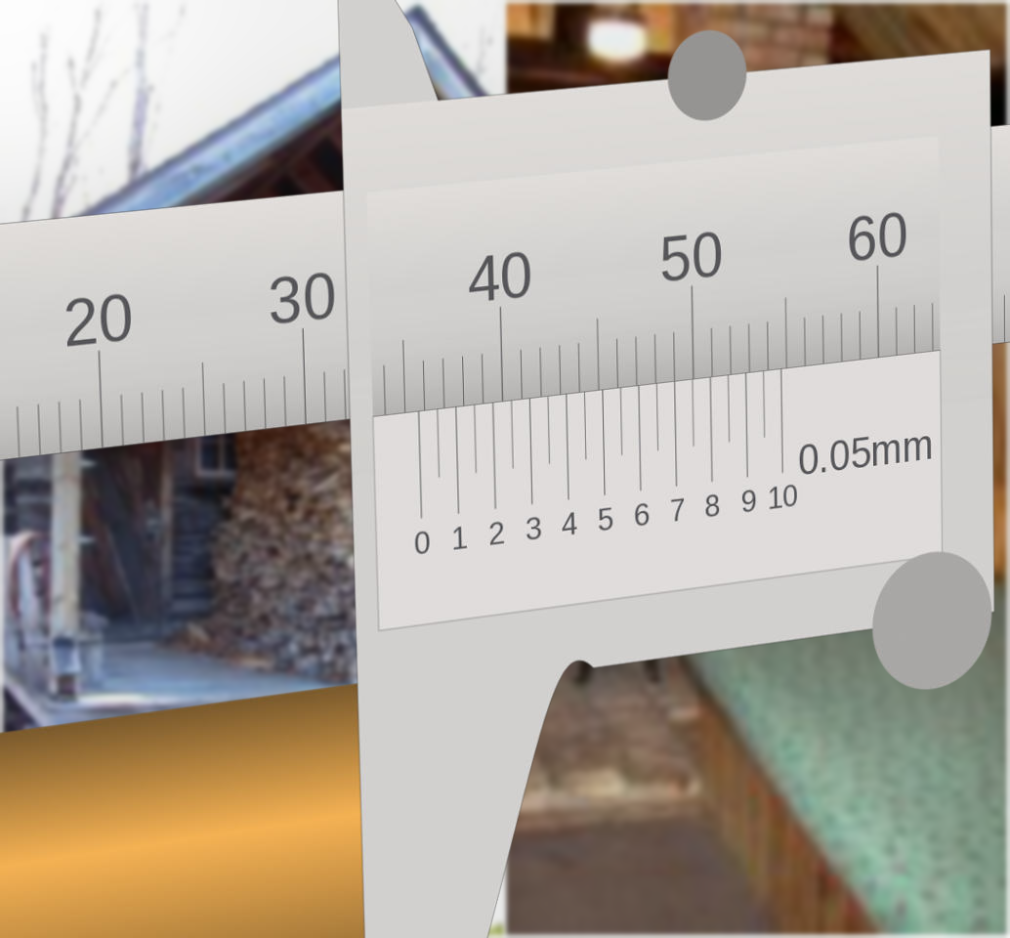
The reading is 35.7 mm
